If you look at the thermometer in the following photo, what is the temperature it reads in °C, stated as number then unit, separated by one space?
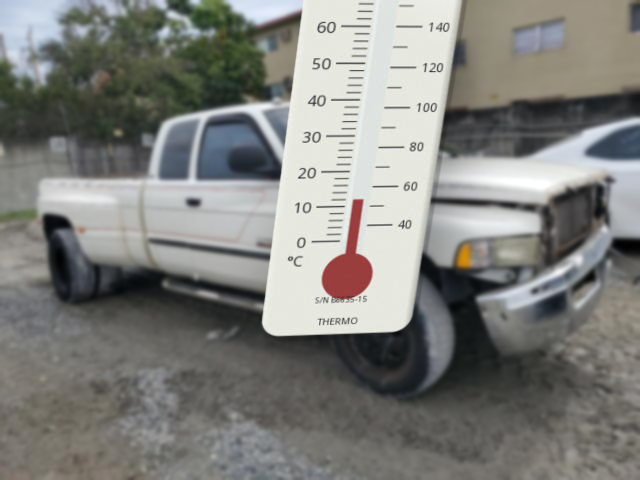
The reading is 12 °C
